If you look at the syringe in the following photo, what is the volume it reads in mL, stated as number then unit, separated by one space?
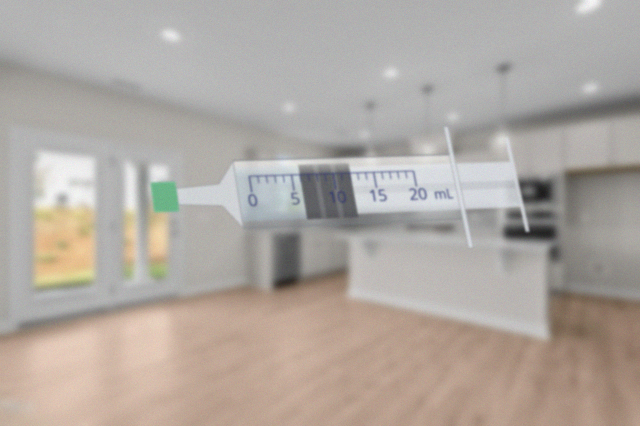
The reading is 6 mL
